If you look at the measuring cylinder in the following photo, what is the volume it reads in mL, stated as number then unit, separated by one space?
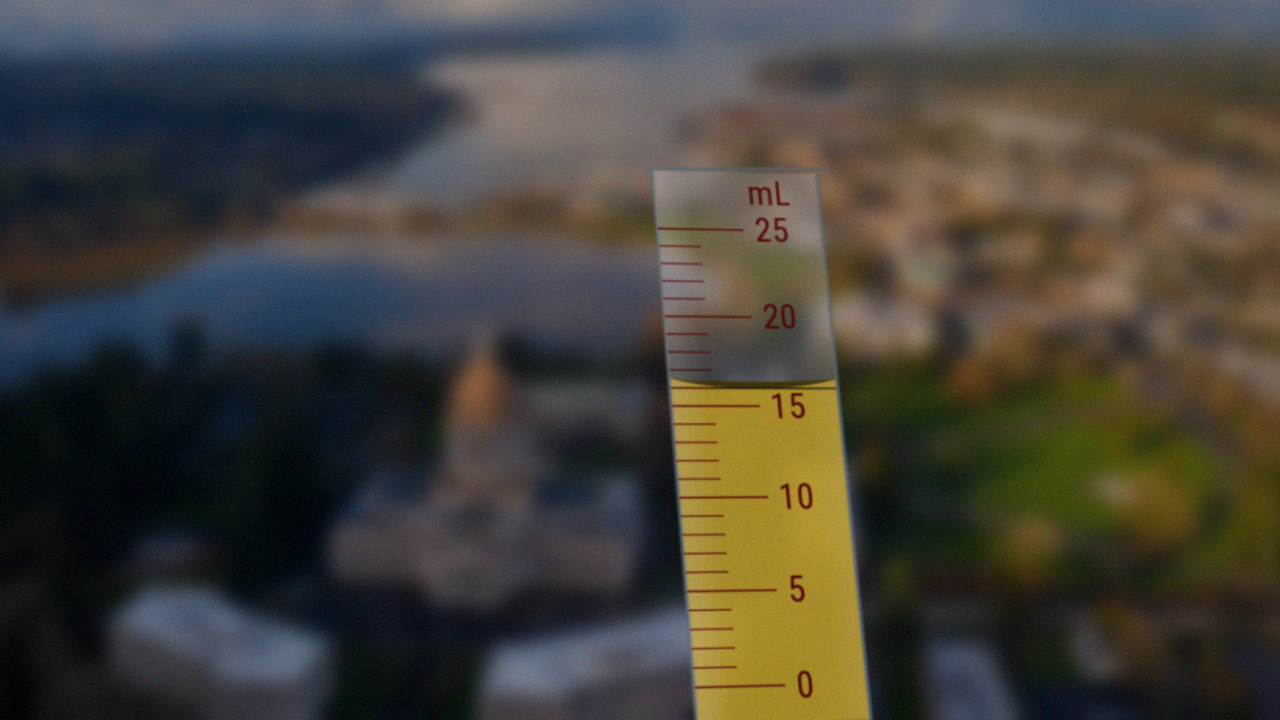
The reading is 16 mL
